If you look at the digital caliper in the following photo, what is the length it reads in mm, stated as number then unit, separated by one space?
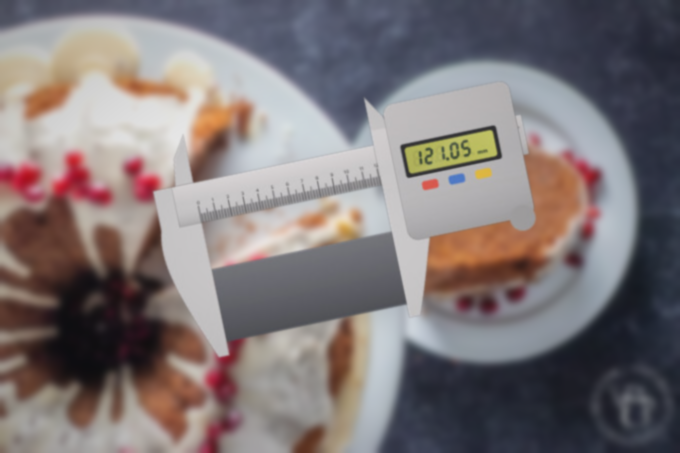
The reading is 121.05 mm
